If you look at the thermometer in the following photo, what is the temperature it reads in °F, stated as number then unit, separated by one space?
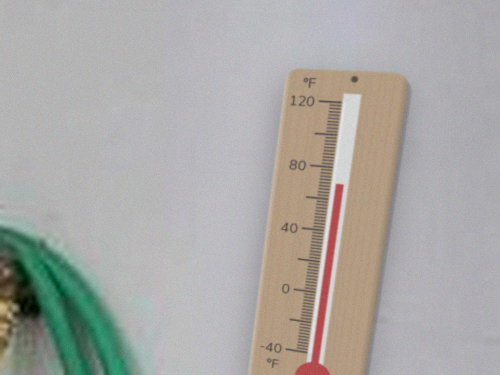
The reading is 70 °F
